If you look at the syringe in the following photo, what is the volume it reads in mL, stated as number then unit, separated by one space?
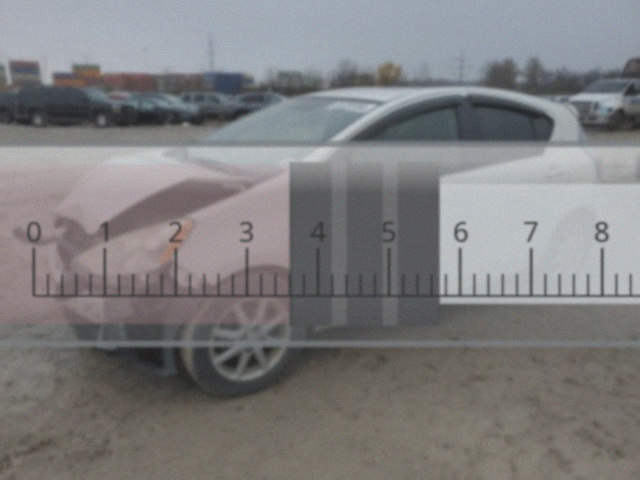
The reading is 3.6 mL
